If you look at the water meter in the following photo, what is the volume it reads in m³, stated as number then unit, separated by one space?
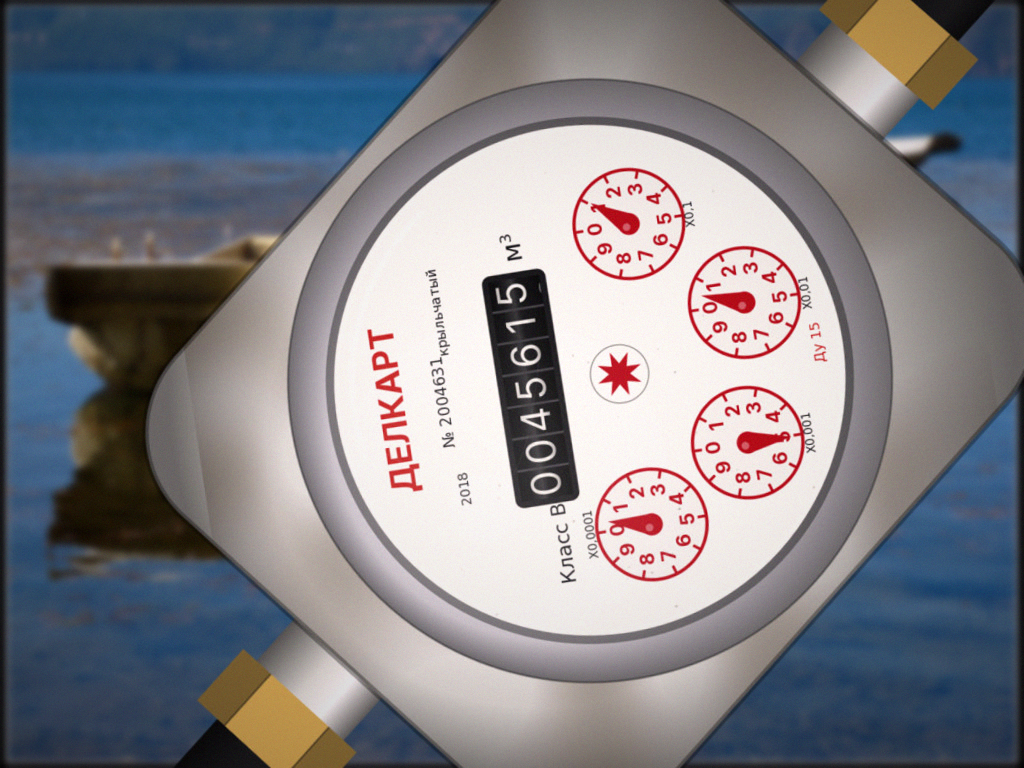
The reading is 45615.1050 m³
